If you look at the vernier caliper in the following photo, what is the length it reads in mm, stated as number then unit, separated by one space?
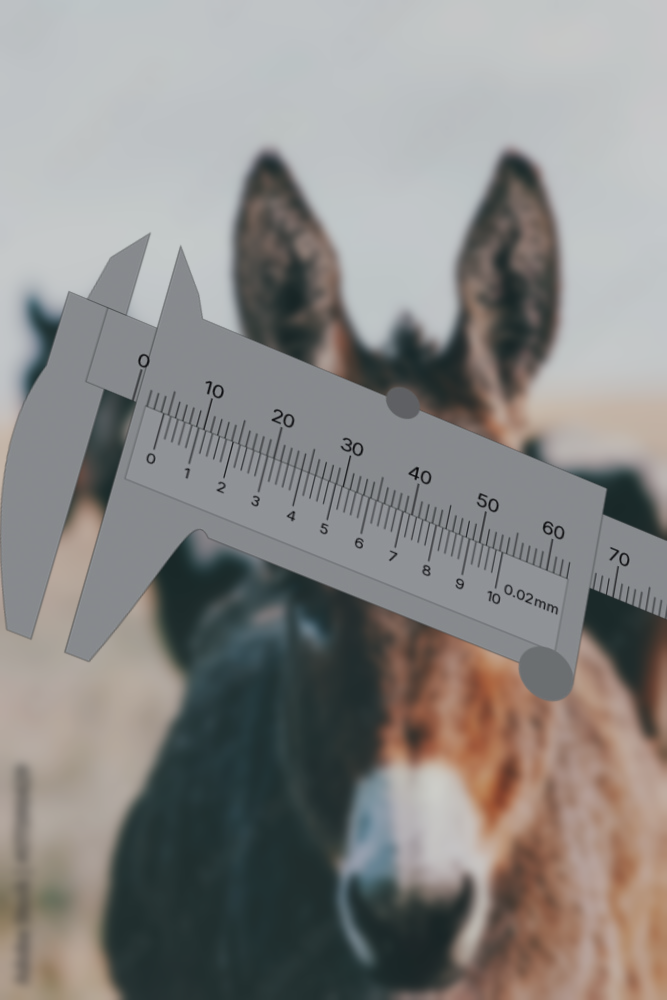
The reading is 4.4 mm
